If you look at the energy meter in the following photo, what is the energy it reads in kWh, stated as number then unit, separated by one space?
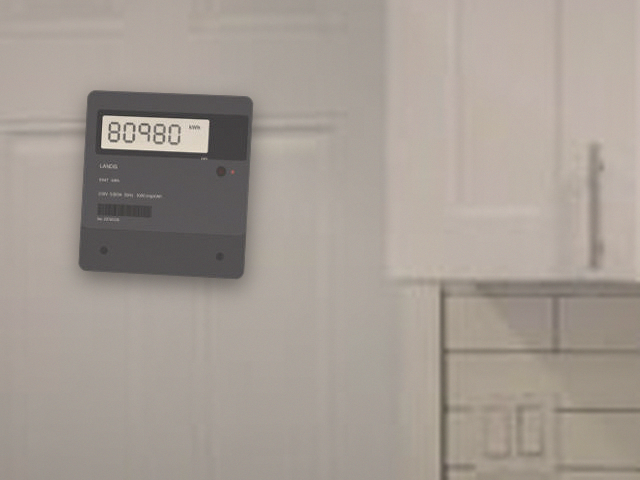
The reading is 80980 kWh
